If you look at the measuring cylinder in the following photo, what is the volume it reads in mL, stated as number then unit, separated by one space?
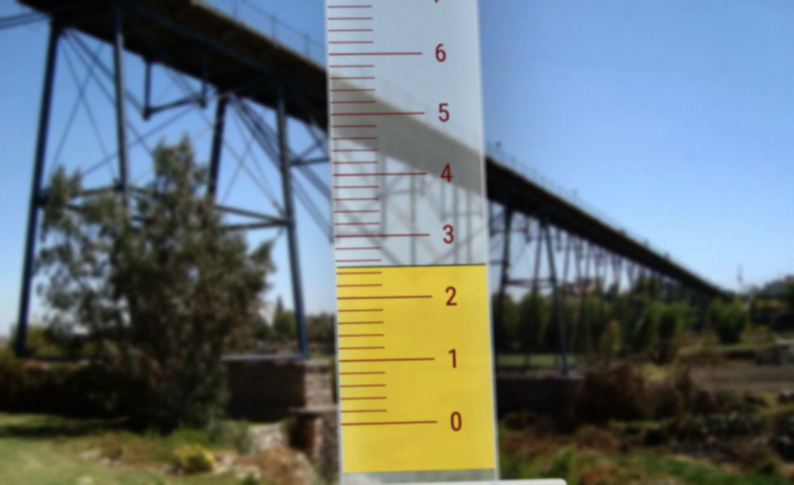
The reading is 2.5 mL
